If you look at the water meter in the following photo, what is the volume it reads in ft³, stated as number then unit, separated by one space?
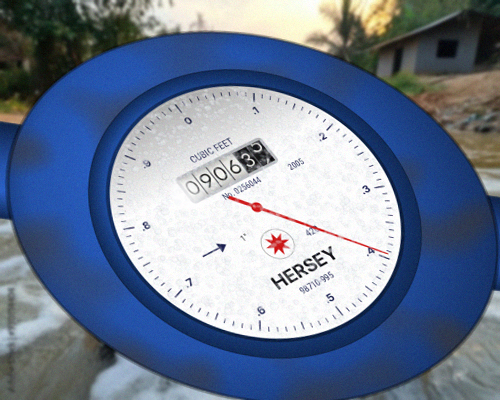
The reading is 90635.39 ft³
